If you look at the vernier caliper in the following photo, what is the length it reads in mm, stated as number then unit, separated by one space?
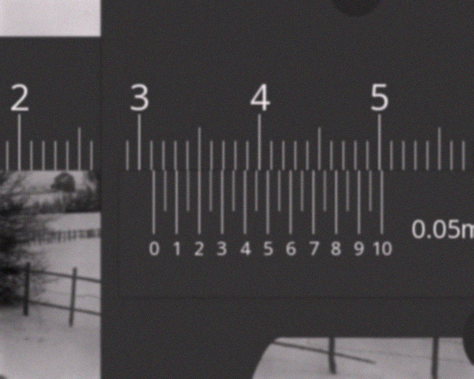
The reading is 31.2 mm
